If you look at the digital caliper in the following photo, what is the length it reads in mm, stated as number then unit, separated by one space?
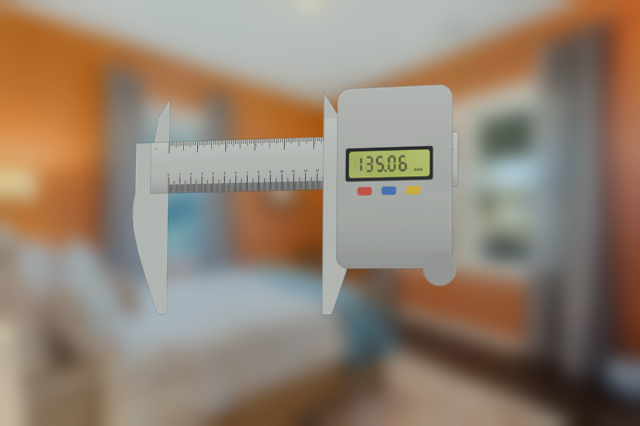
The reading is 135.06 mm
